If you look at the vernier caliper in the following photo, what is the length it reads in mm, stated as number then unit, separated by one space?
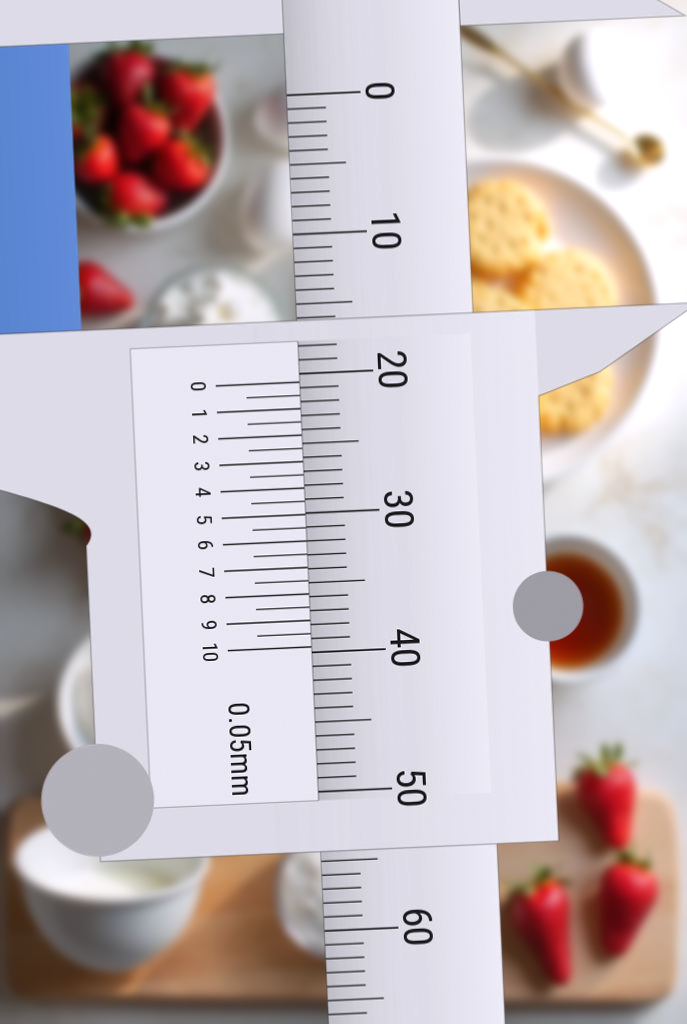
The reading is 20.6 mm
